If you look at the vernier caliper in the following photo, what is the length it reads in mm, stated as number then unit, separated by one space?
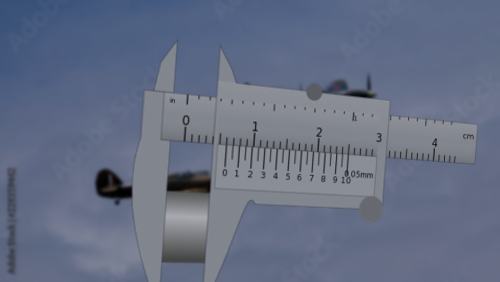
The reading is 6.0 mm
